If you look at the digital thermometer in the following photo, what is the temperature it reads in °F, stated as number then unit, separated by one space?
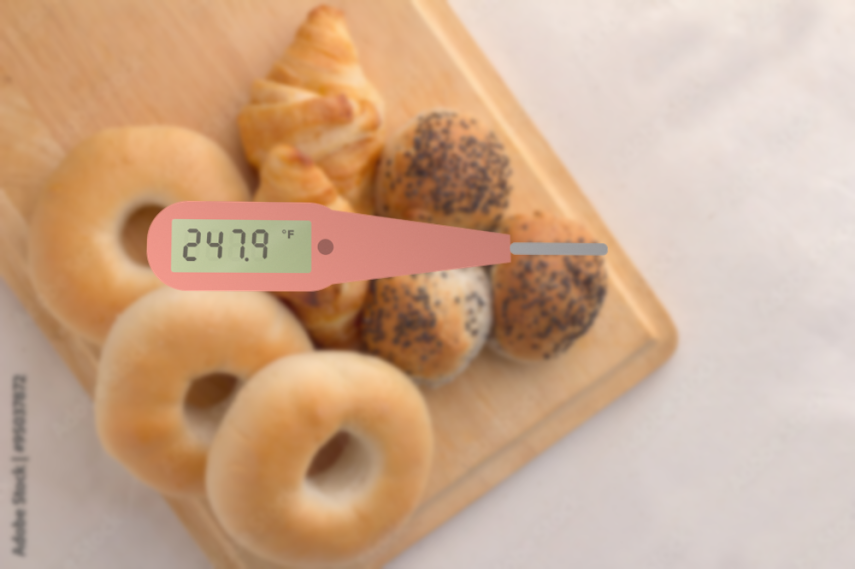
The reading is 247.9 °F
